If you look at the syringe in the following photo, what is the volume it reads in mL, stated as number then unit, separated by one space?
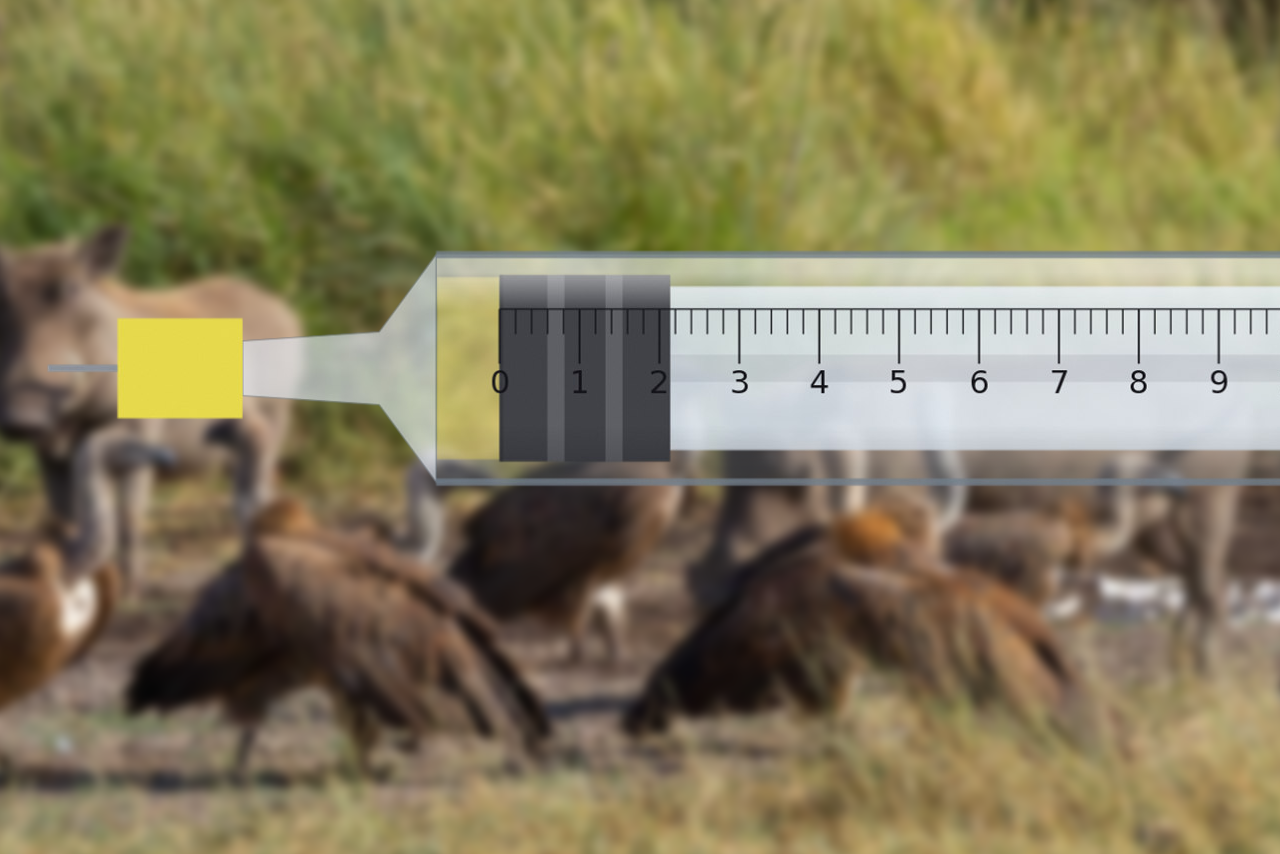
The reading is 0 mL
